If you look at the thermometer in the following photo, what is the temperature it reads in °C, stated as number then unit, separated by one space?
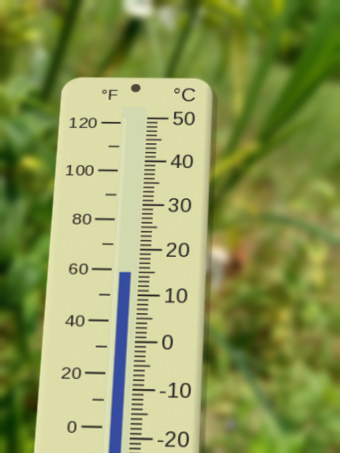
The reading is 15 °C
